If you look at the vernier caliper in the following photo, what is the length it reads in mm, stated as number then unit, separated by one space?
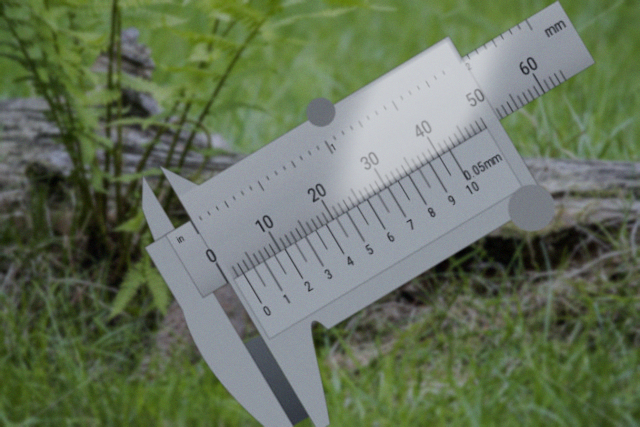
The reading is 3.0 mm
